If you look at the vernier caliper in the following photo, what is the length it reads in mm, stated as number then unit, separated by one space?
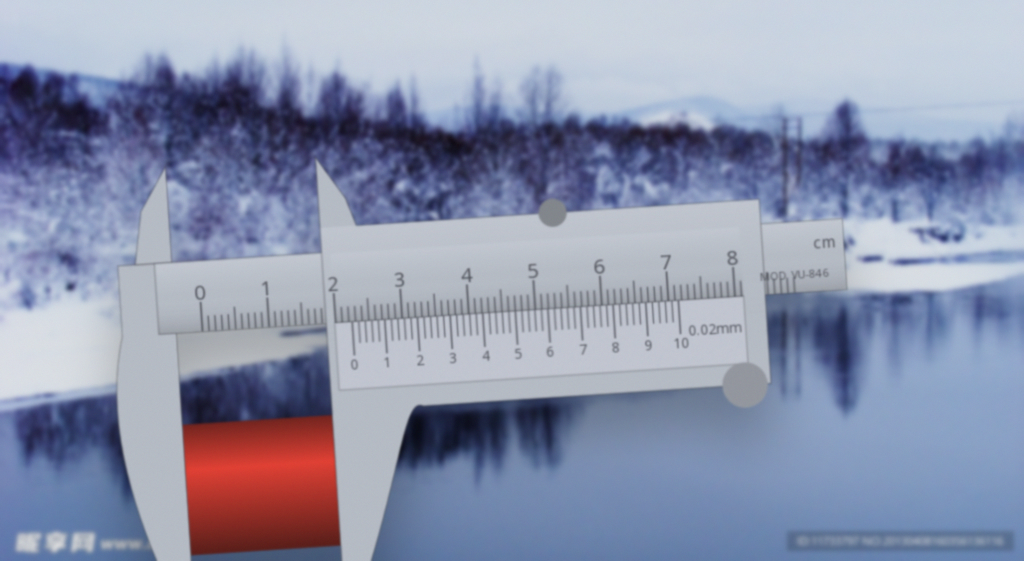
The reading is 22.5 mm
